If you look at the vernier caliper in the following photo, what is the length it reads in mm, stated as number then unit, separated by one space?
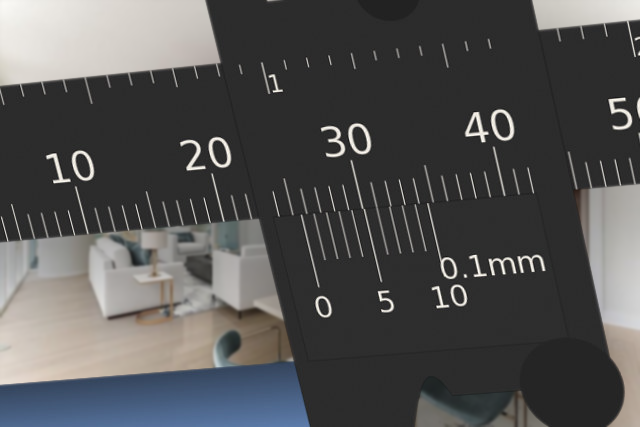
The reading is 25.6 mm
